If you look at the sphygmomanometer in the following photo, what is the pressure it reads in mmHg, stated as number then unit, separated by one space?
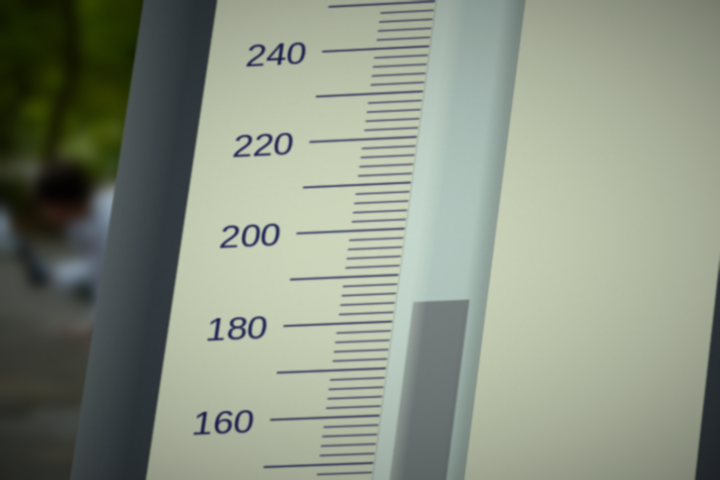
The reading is 184 mmHg
